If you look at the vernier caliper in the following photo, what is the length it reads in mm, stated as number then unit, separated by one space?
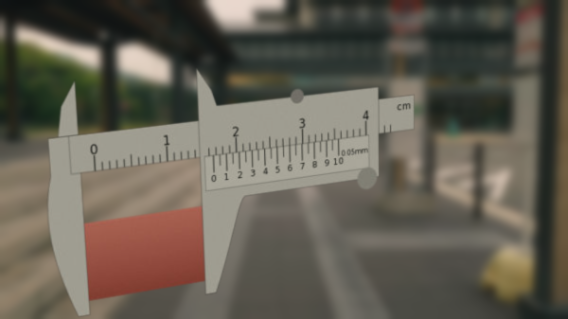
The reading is 16.6 mm
